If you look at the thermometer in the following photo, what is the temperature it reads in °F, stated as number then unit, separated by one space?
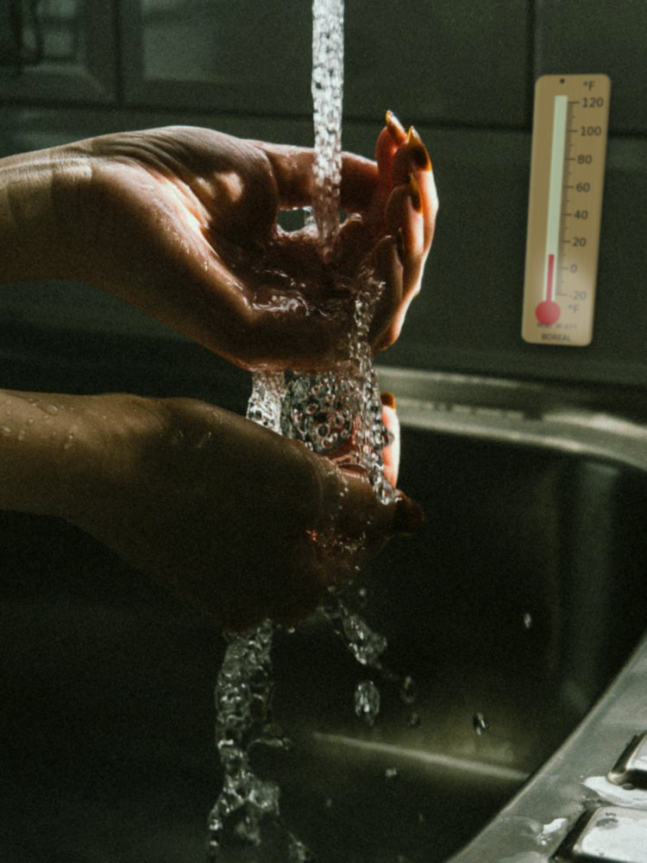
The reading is 10 °F
